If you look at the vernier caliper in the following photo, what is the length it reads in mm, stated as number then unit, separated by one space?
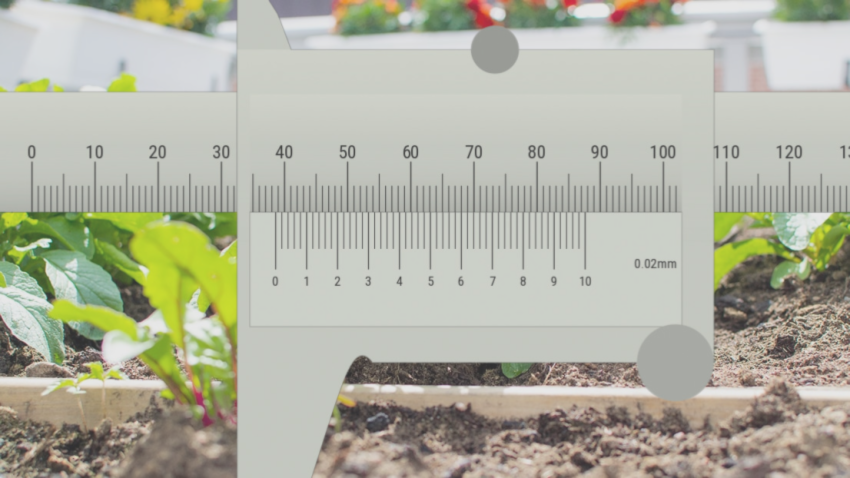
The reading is 38.6 mm
